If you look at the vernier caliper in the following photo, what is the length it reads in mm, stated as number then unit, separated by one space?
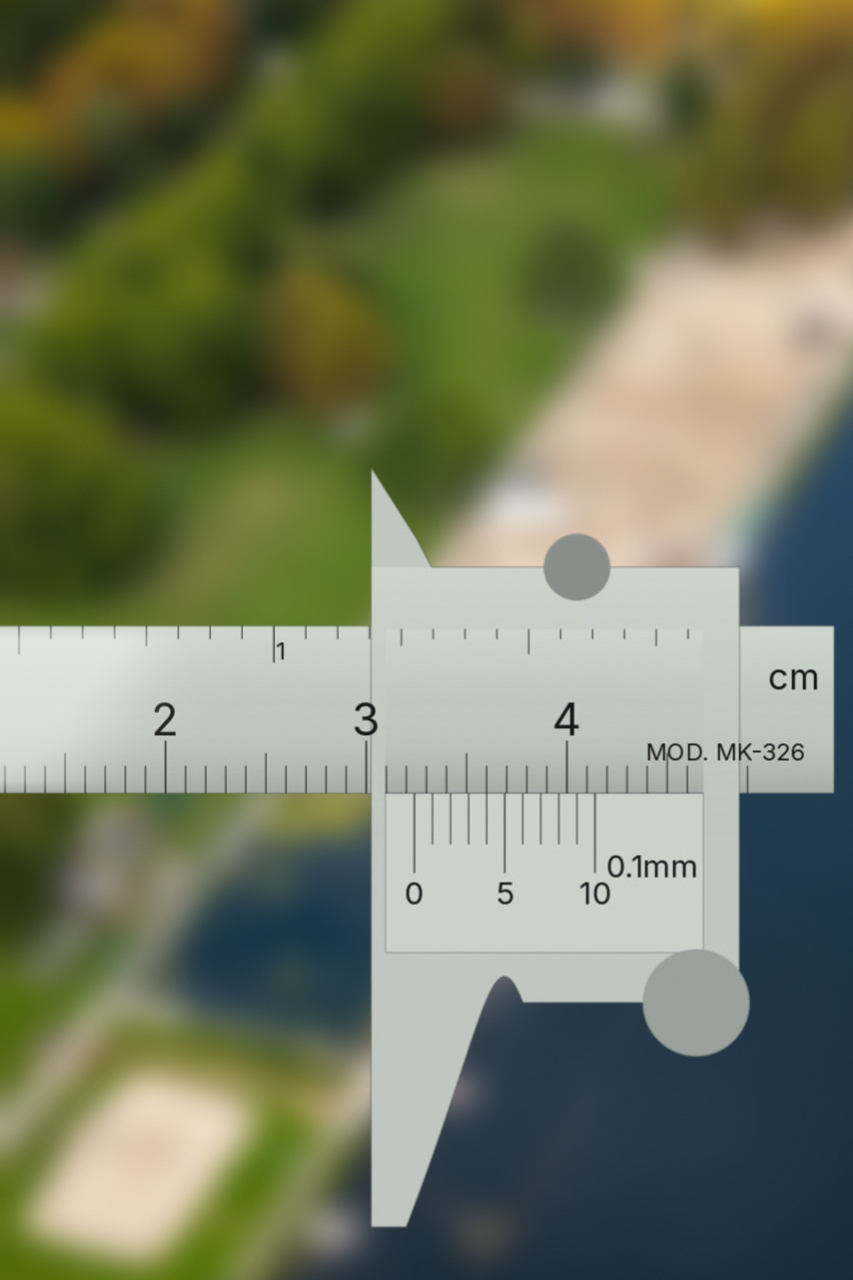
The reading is 32.4 mm
